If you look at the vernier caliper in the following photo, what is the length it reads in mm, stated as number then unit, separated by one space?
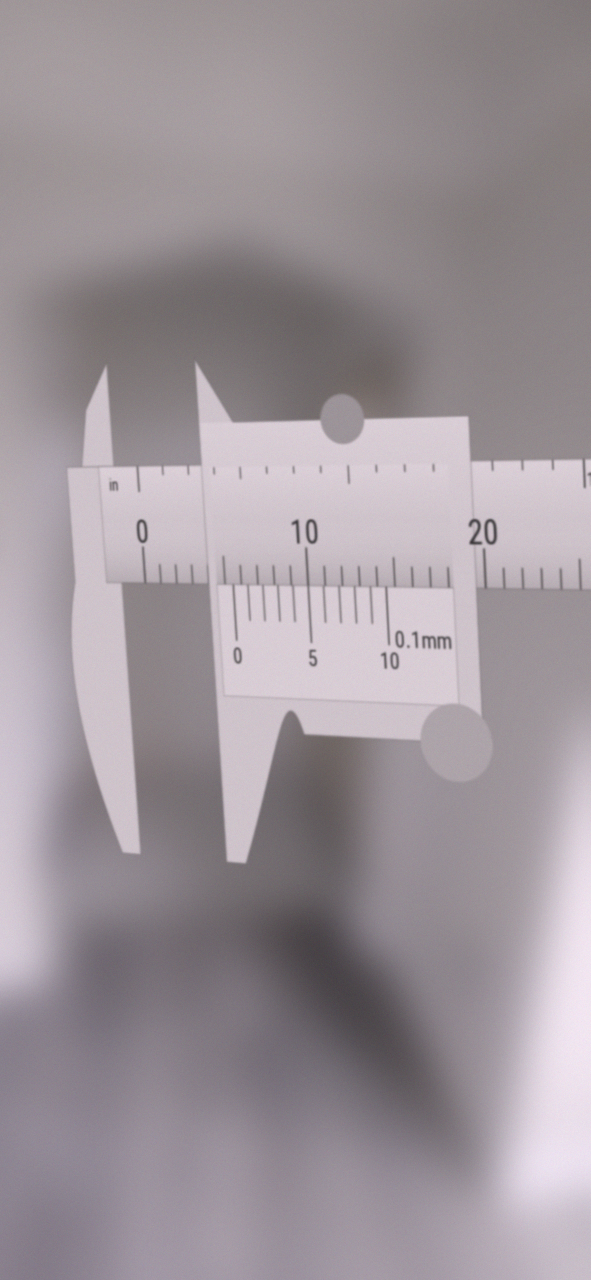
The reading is 5.5 mm
